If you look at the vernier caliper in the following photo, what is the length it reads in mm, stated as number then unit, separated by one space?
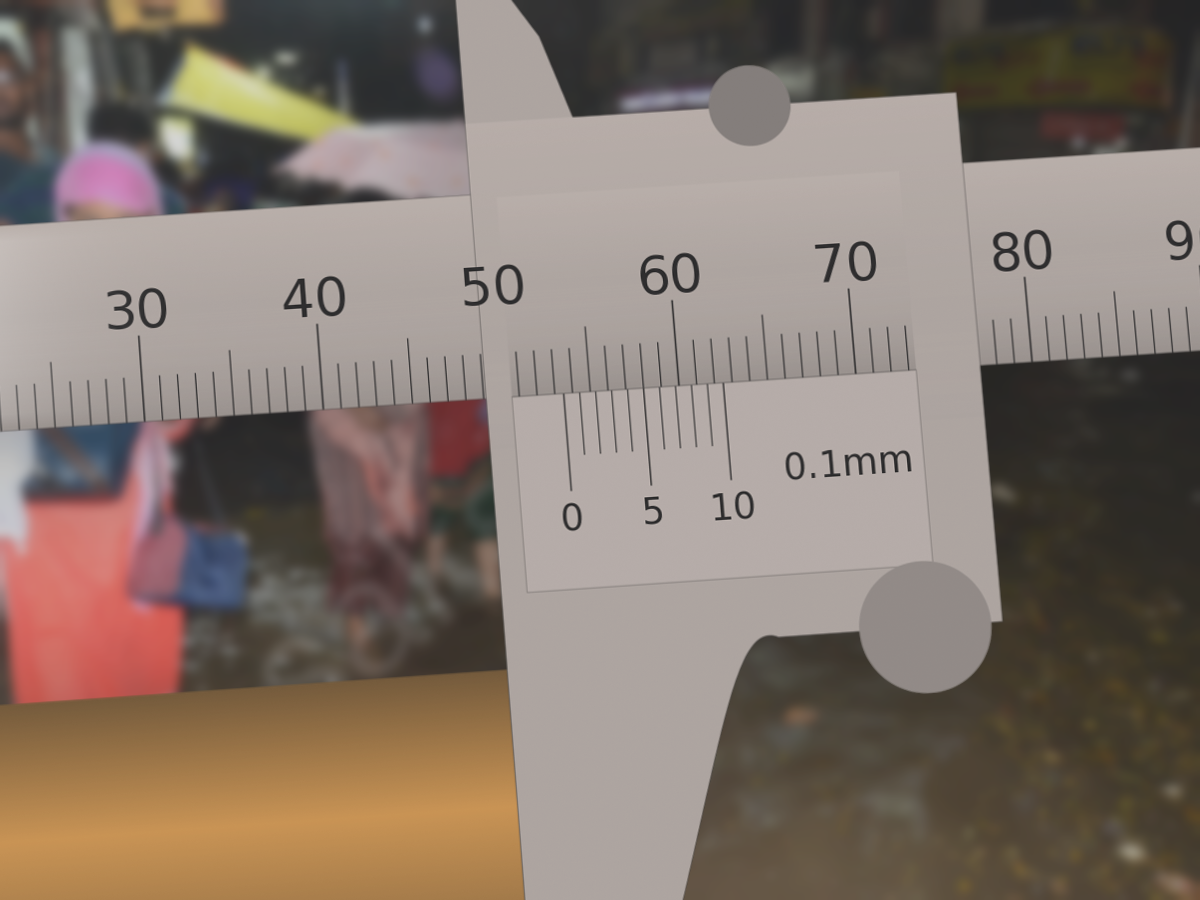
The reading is 53.5 mm
